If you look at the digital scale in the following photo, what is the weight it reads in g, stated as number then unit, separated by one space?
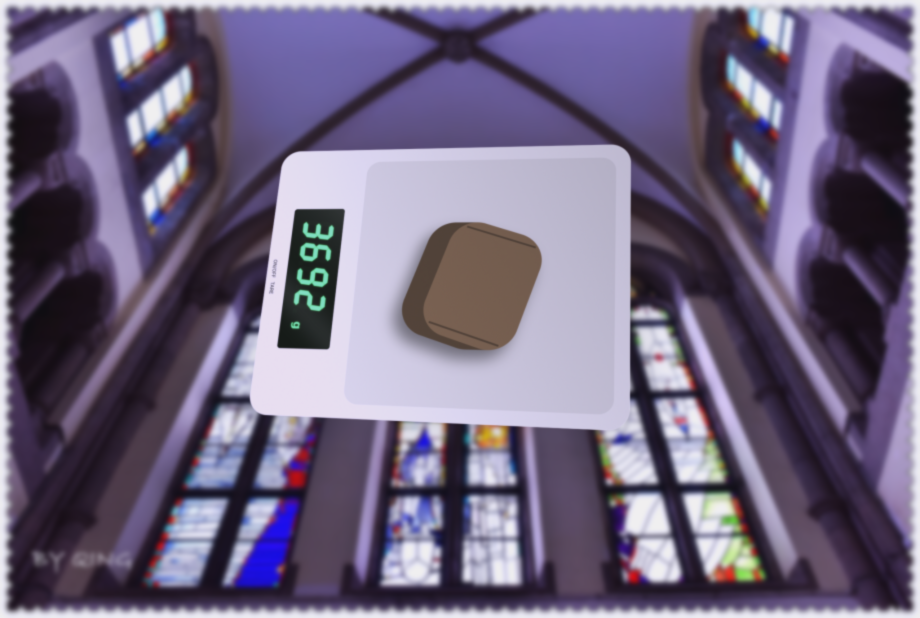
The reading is 3692 g
